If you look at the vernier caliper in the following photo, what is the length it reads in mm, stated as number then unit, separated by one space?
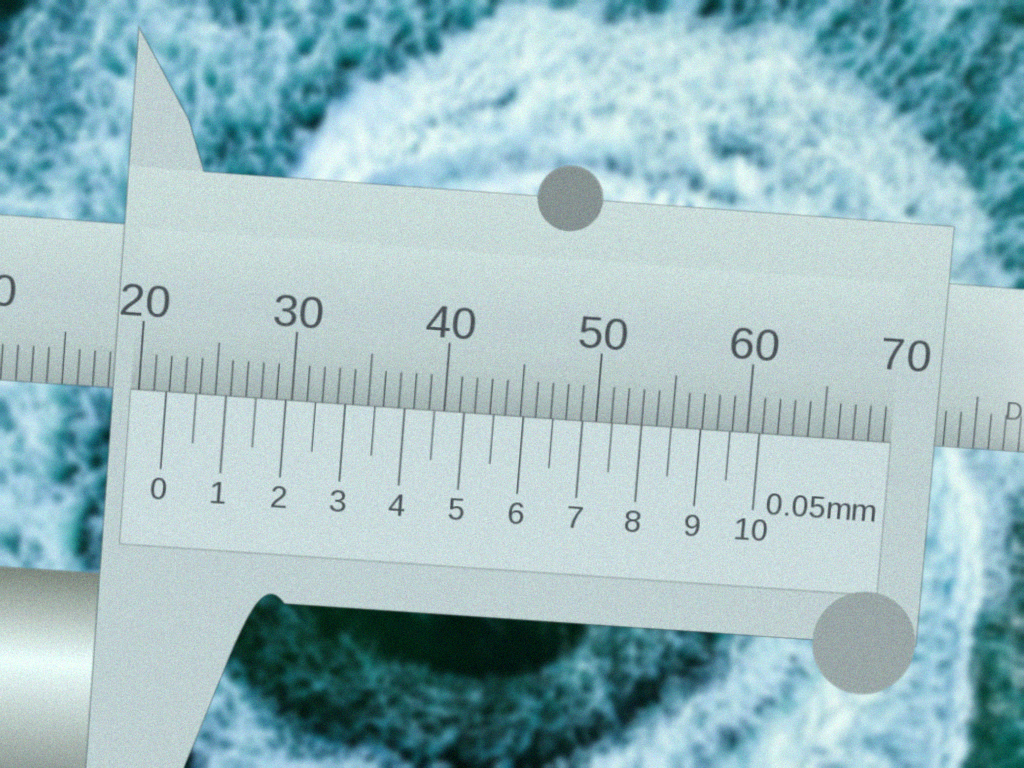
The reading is 21.8 mm
